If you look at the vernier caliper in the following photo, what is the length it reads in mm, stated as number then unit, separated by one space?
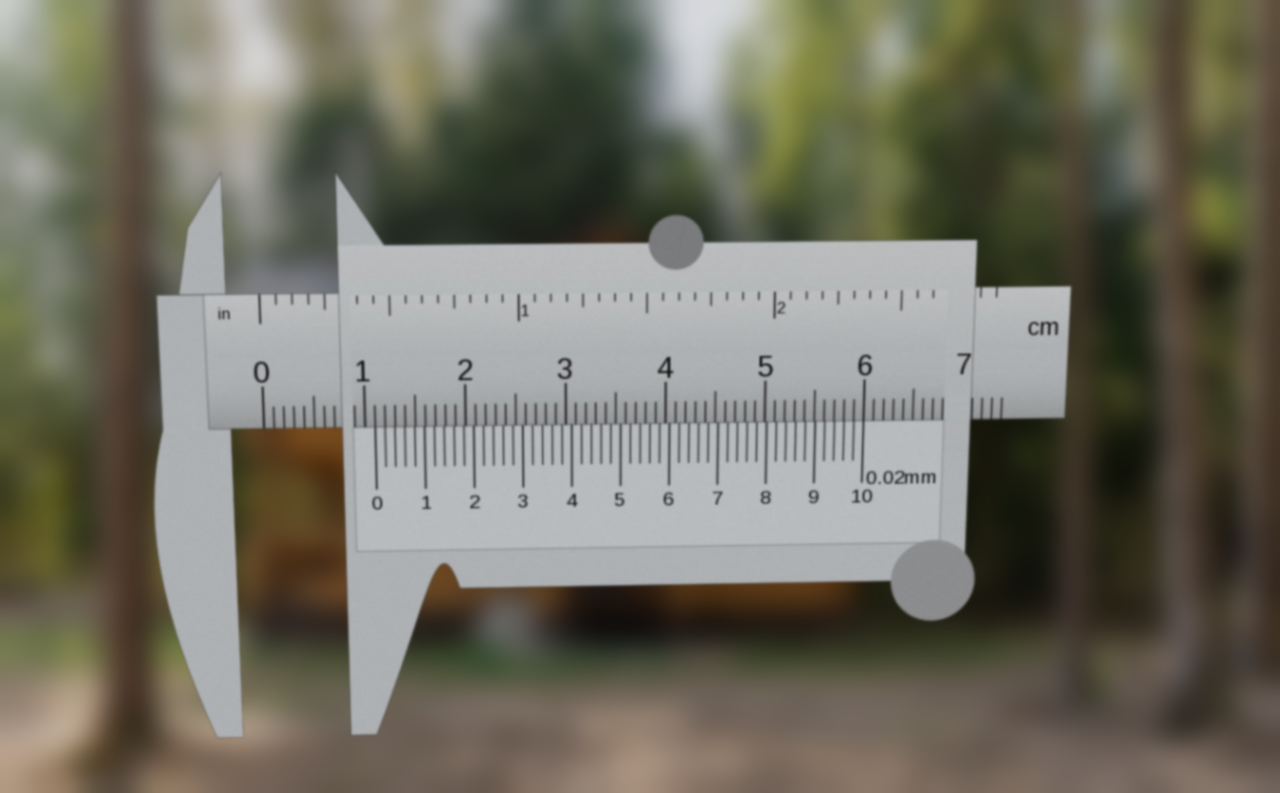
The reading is 11.0 mm
